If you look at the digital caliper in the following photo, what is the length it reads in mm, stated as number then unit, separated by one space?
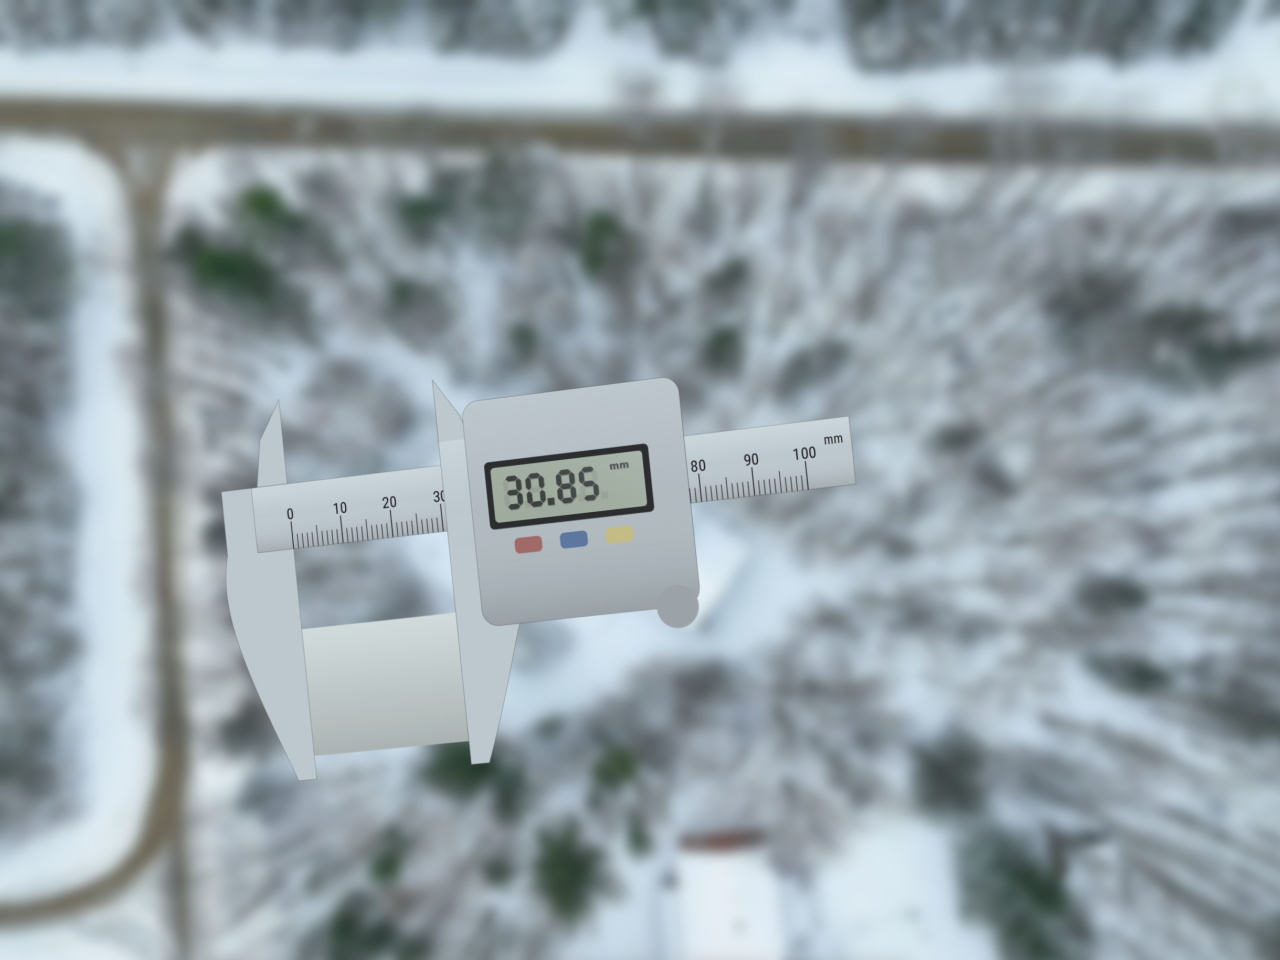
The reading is 30.85 mm
